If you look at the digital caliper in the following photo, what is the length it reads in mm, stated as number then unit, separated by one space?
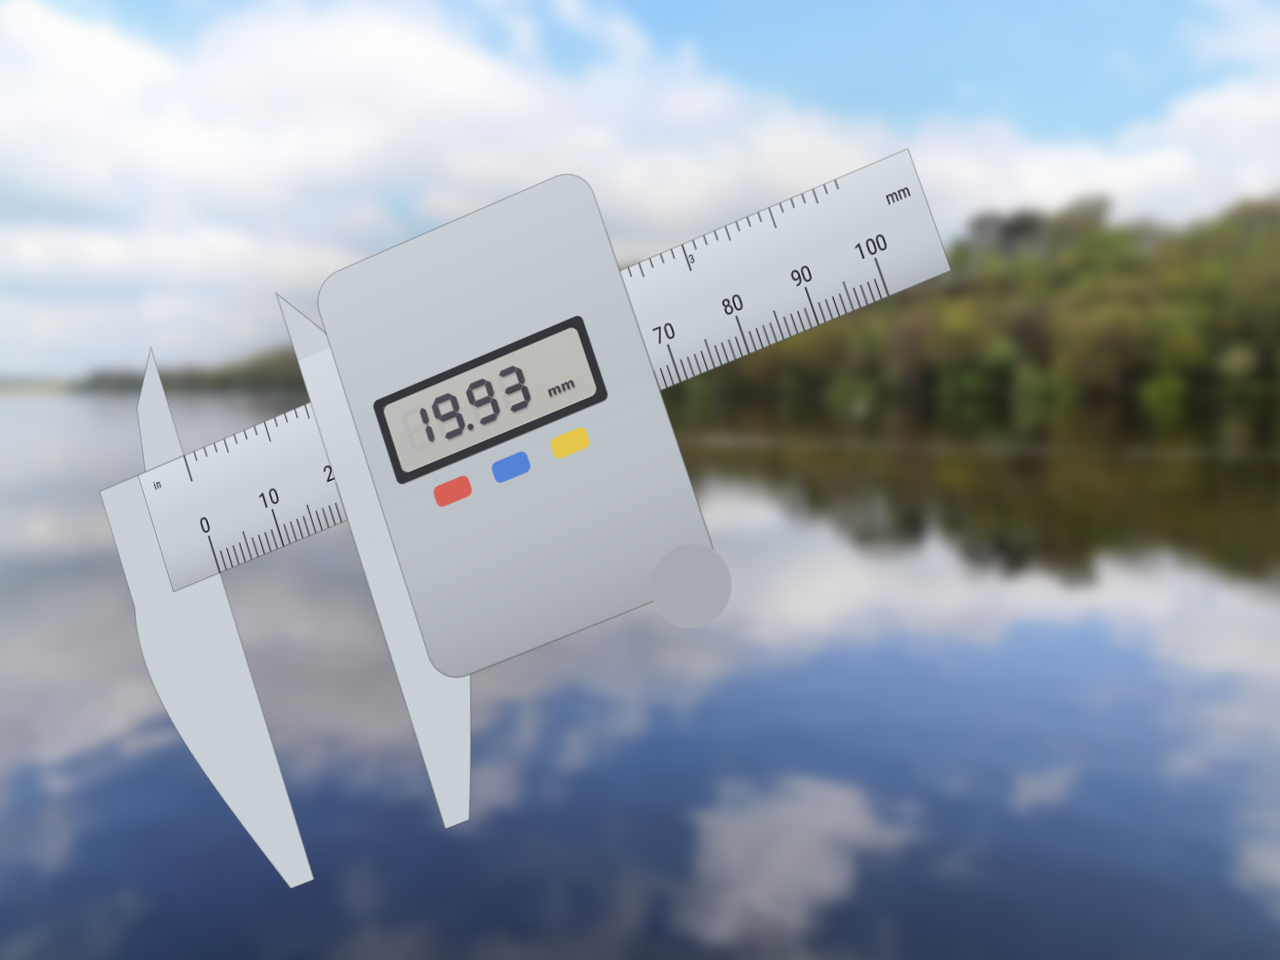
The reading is 19.93 mm
